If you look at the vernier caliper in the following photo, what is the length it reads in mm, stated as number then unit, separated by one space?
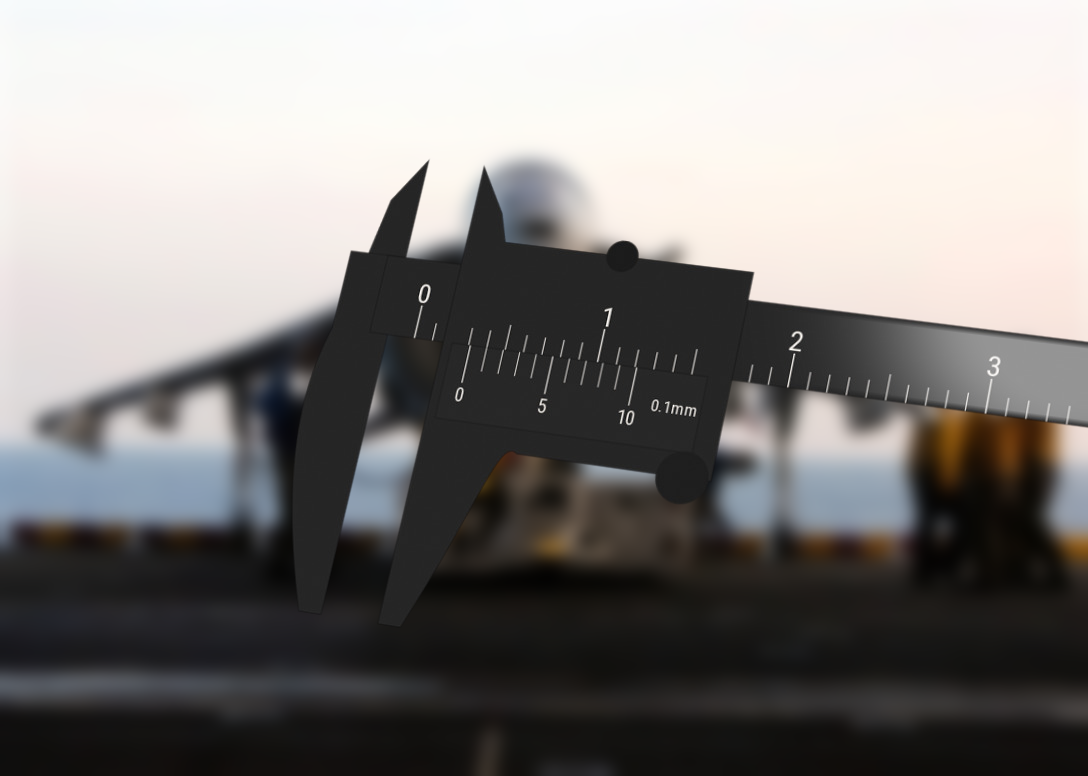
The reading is 3.1 mm
